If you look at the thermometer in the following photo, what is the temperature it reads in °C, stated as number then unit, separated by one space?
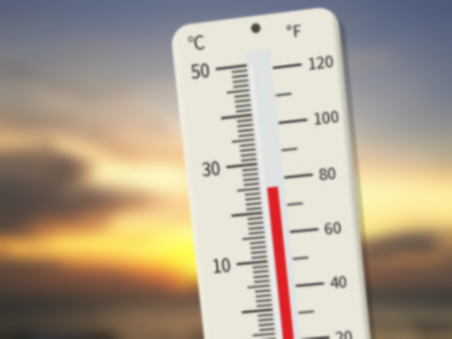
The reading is 25 °C
